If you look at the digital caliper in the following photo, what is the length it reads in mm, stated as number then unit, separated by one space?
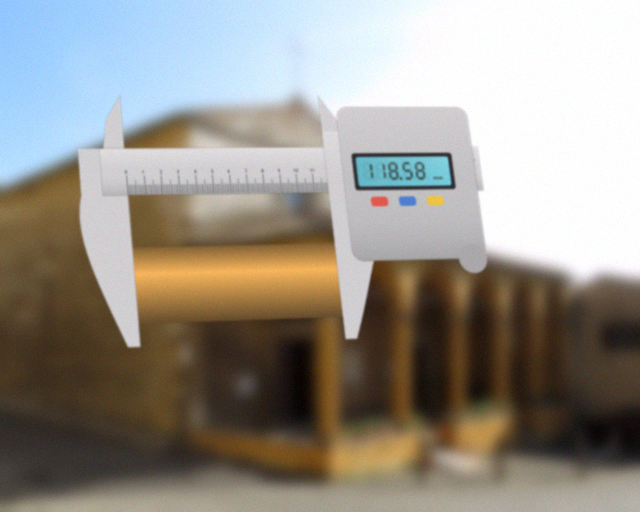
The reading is 118.58 mm
